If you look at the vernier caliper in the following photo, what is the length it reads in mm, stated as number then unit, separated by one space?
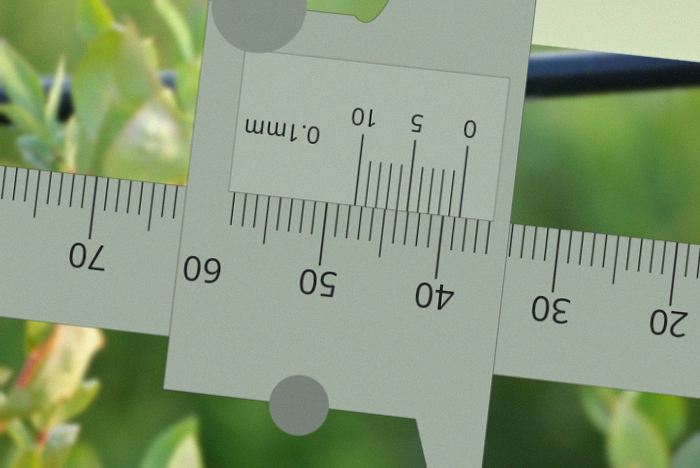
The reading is 38.6 mm
